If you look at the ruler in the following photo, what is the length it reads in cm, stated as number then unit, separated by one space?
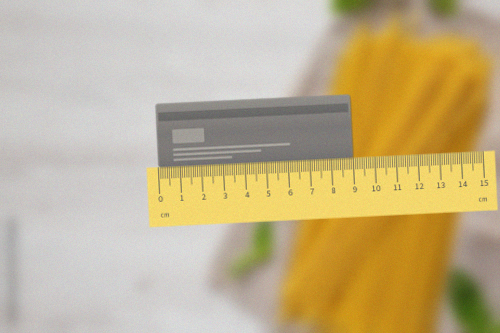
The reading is 9 cm
